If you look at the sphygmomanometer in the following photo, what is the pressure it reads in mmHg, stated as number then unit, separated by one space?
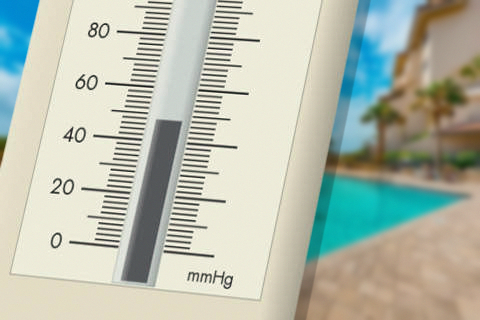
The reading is 48 mmHg
